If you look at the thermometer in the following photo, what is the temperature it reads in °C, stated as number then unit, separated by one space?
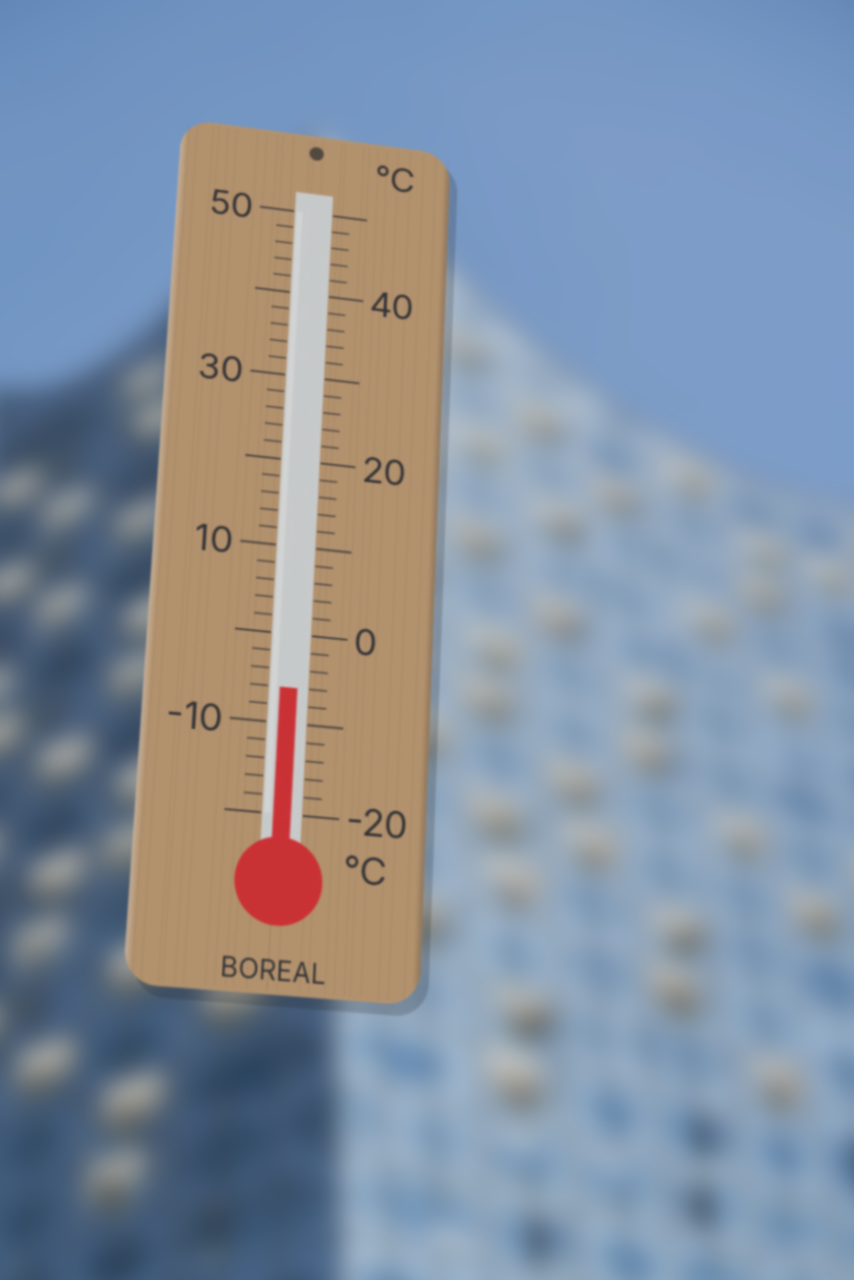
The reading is -6 °C
